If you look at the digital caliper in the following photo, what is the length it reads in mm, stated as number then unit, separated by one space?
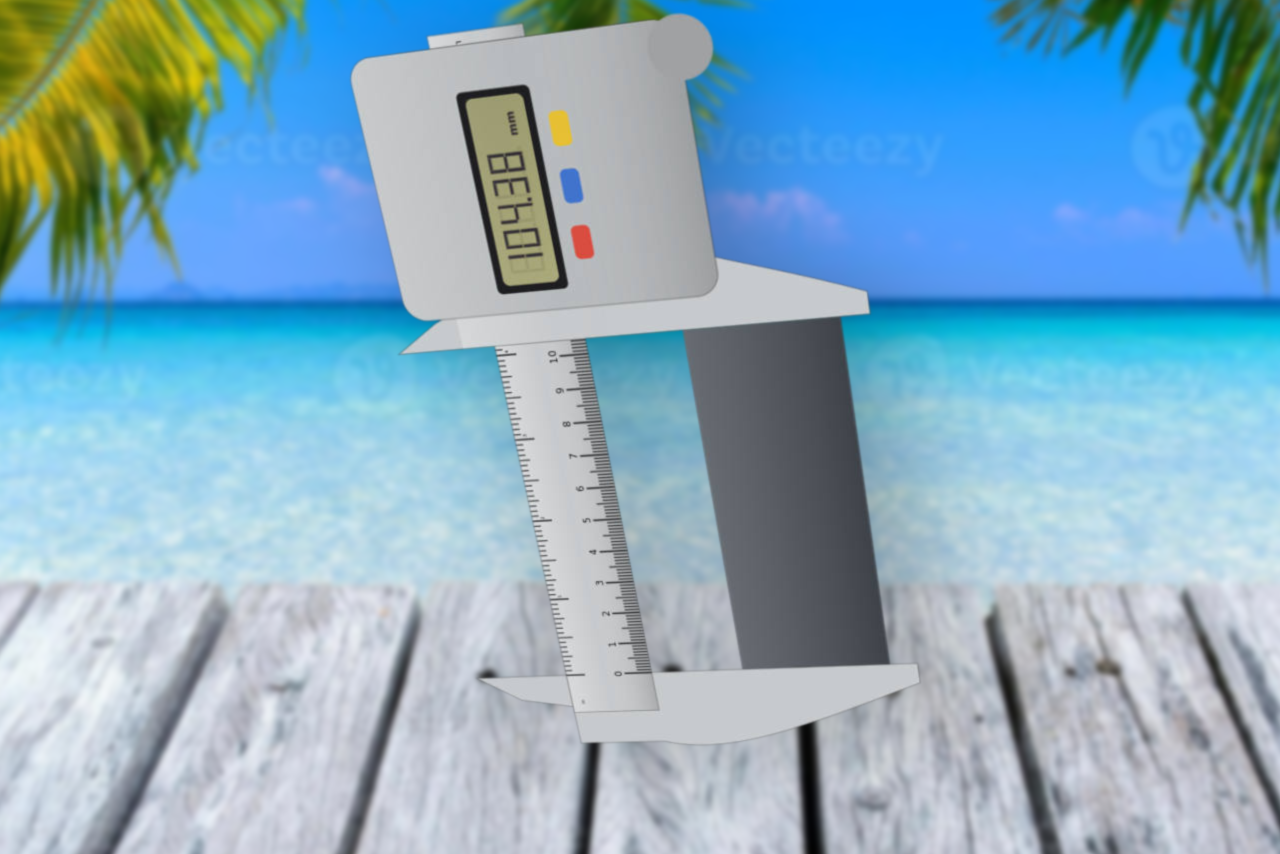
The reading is 104.38 mm
